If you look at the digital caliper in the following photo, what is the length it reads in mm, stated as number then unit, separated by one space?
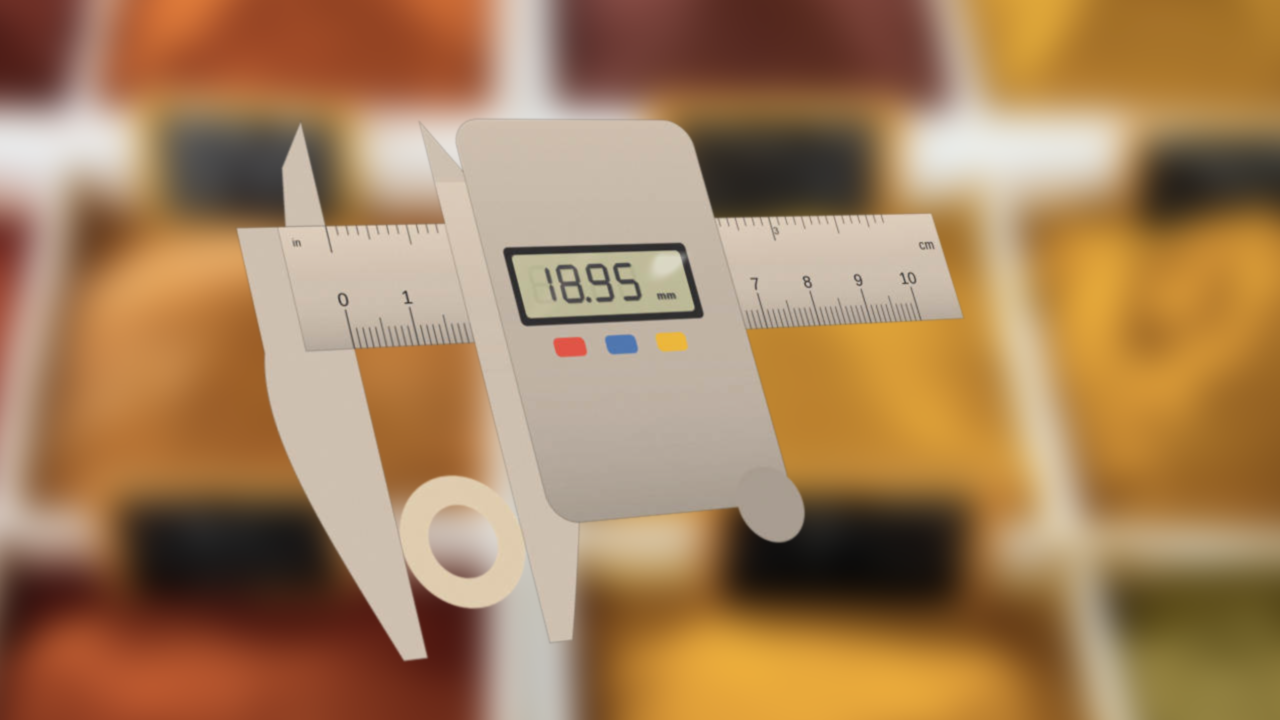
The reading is 18.95 mm
